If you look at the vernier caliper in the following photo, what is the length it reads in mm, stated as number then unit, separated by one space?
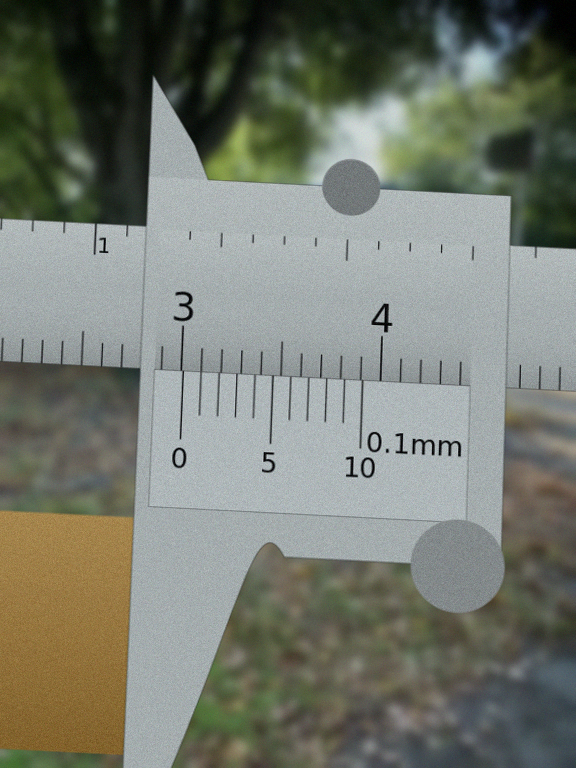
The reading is 30.1 mm
